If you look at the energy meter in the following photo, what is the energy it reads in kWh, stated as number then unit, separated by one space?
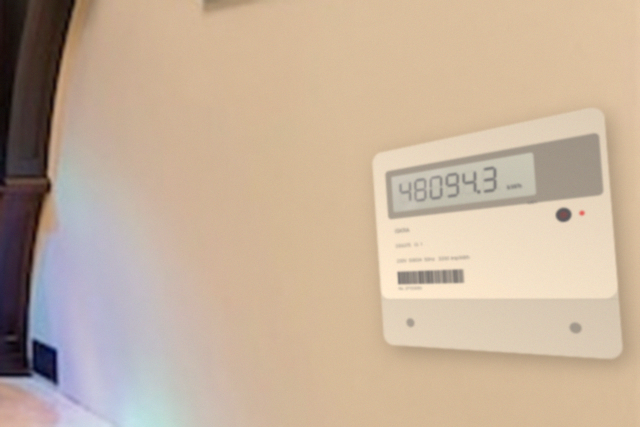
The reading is 48094.3 kWh
